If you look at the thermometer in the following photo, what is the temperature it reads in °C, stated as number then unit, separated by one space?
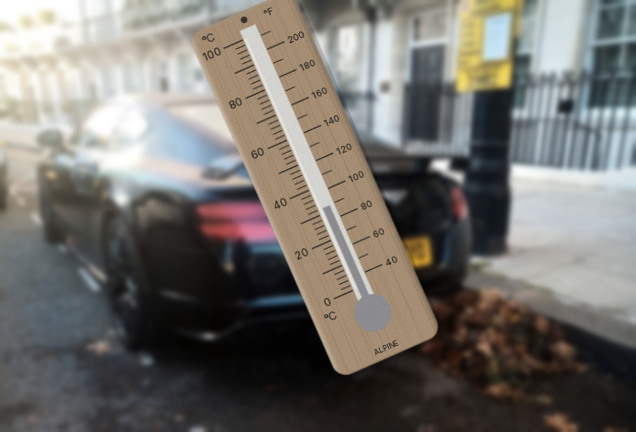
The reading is 32 °C
